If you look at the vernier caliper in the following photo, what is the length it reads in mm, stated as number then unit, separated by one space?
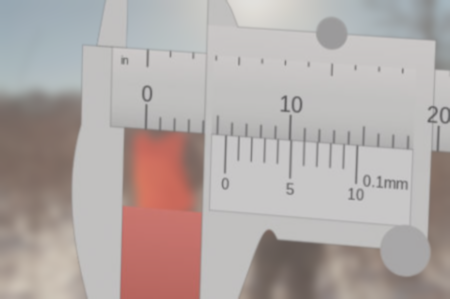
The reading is 5.6 mm
